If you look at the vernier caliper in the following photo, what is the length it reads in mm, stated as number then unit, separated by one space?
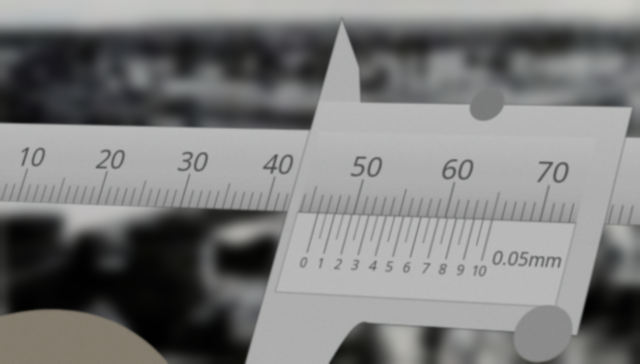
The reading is 46.0 mm
